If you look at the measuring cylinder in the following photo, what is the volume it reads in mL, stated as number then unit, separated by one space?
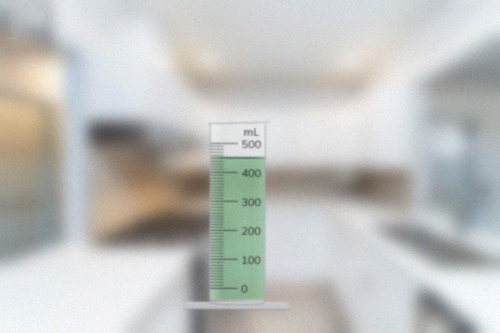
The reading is 450 mL
